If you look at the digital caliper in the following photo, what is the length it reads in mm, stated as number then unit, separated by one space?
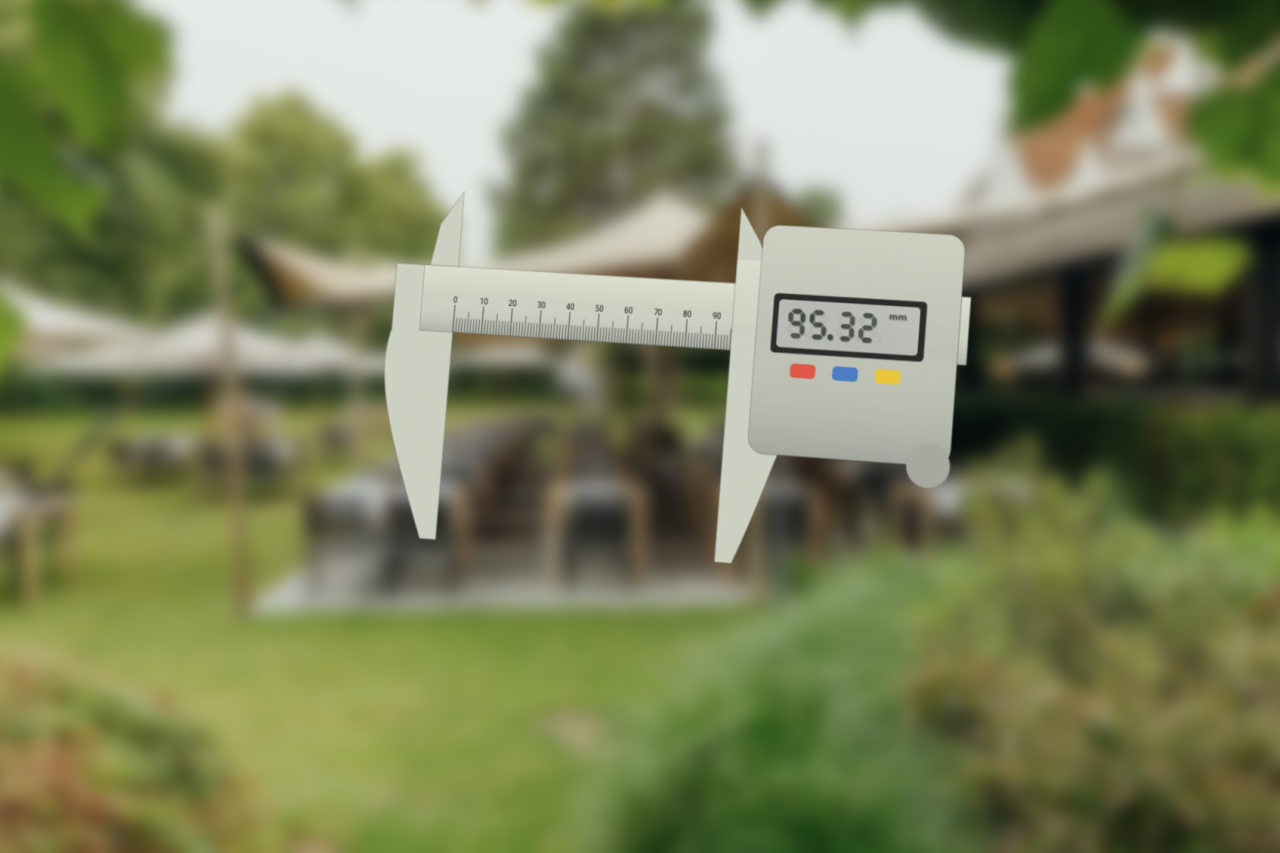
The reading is 95.32 mm
